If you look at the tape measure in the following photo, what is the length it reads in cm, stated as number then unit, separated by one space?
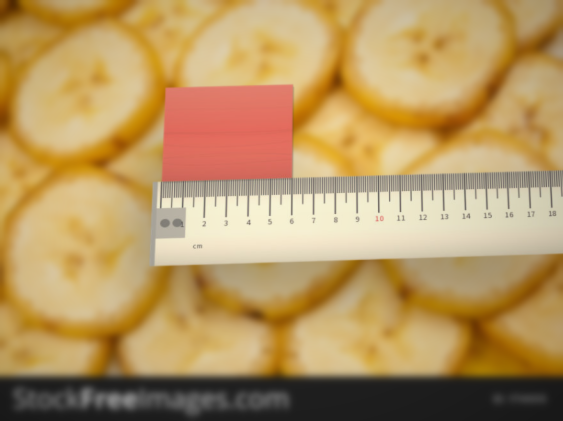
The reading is 6 cm
